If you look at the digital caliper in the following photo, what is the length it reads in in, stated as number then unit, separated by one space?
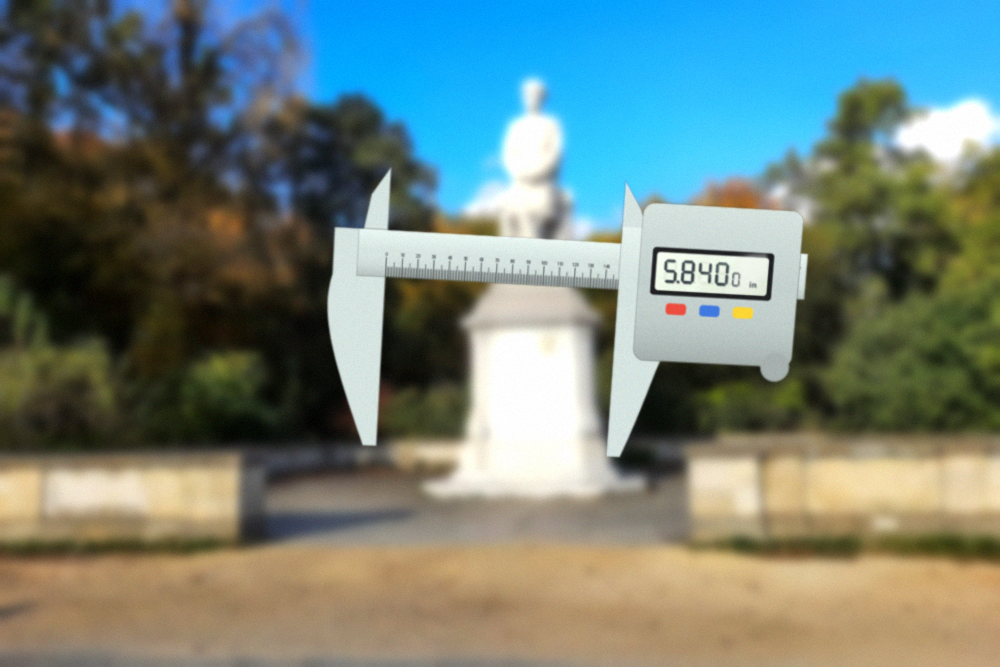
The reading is 5.8400 in
